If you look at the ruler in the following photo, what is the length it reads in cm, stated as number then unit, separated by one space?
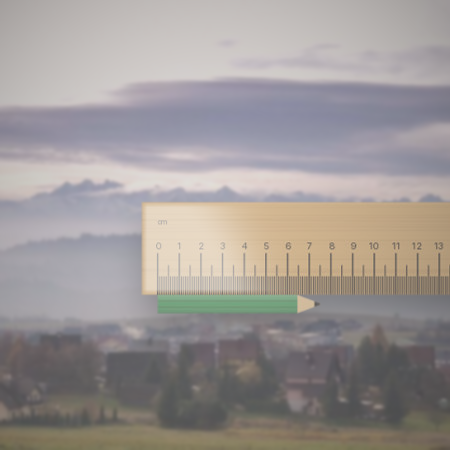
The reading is 7.5 cm
